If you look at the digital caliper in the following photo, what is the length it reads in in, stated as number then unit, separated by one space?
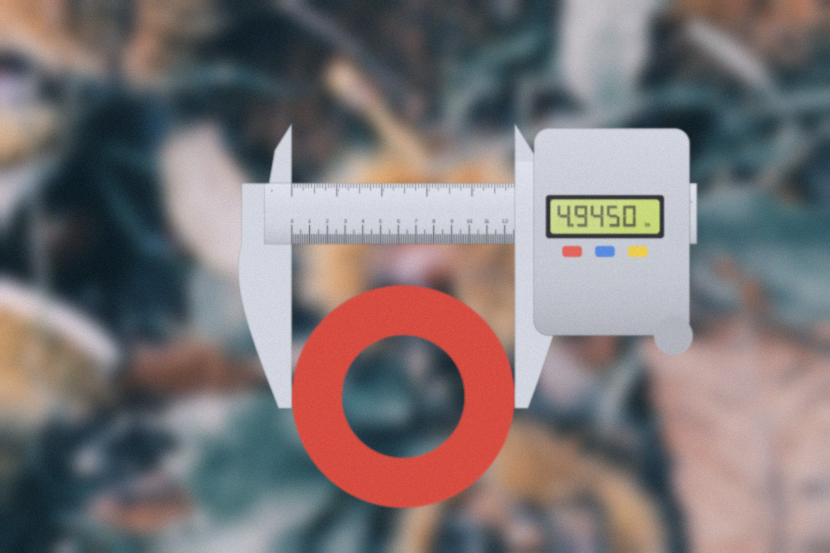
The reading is 4.9450 in
